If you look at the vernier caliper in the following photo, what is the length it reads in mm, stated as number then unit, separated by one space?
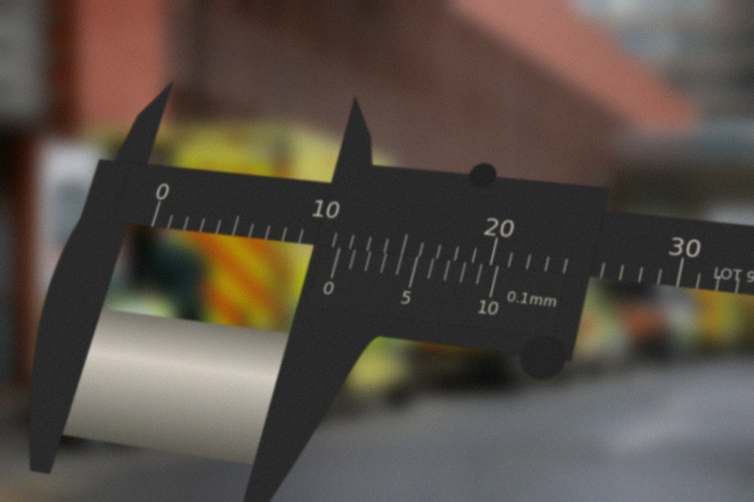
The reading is 11.4 mm
